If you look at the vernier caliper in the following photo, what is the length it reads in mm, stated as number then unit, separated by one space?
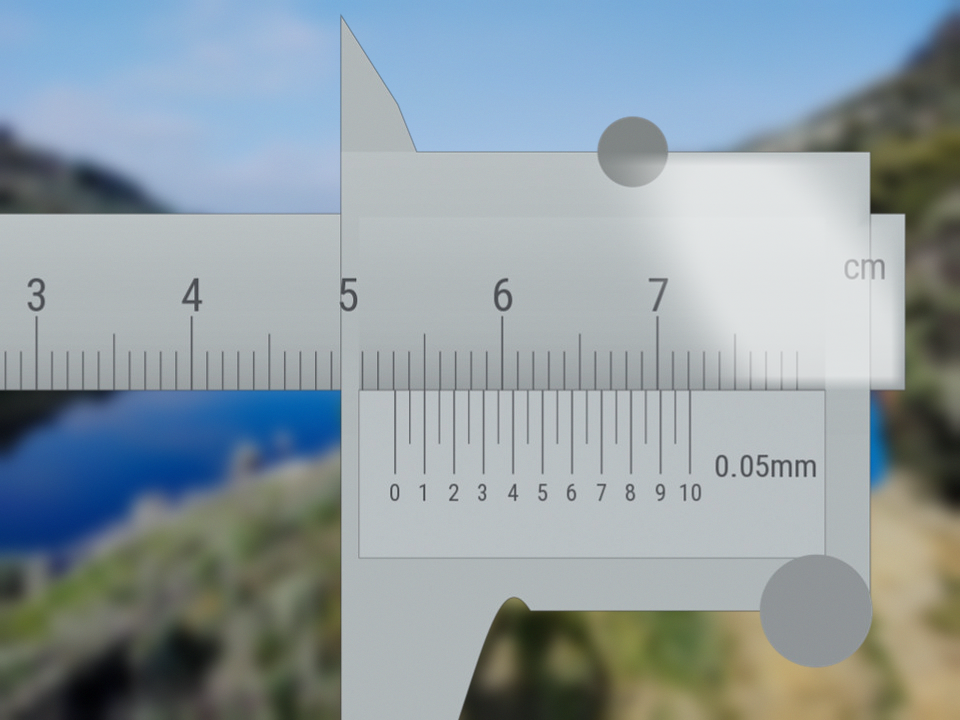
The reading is 53.1 mm
